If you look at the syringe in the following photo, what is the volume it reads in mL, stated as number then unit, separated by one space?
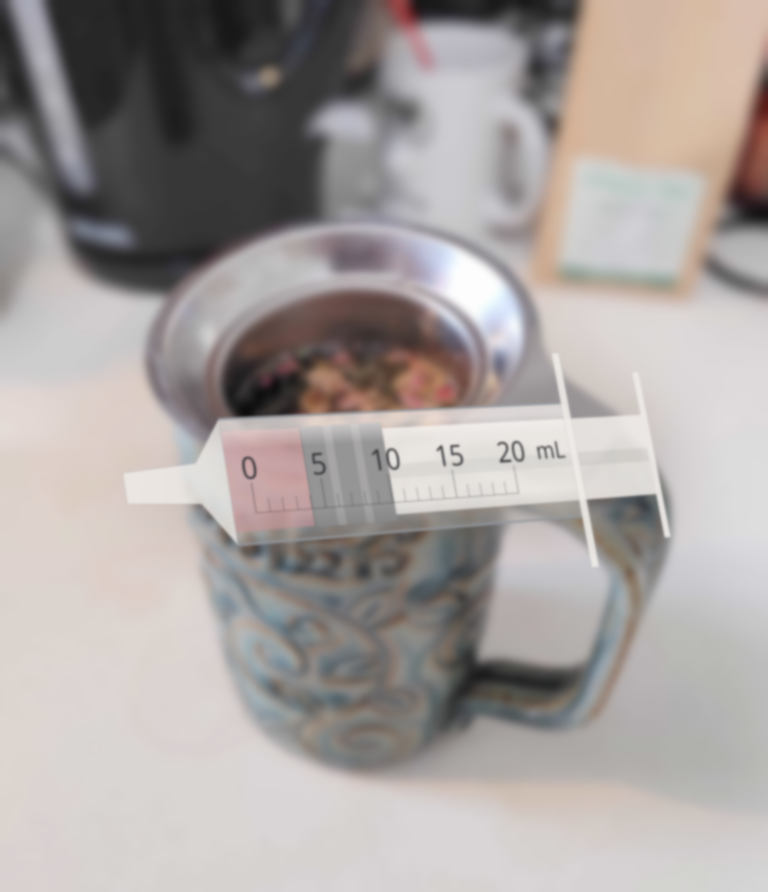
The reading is 4 mL
